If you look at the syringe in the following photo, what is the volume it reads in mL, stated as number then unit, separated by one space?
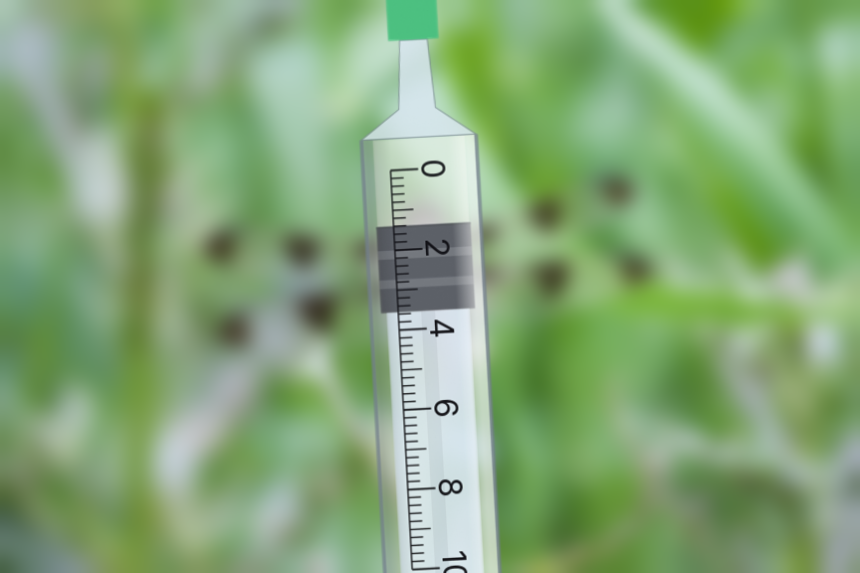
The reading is 1.4 mL
